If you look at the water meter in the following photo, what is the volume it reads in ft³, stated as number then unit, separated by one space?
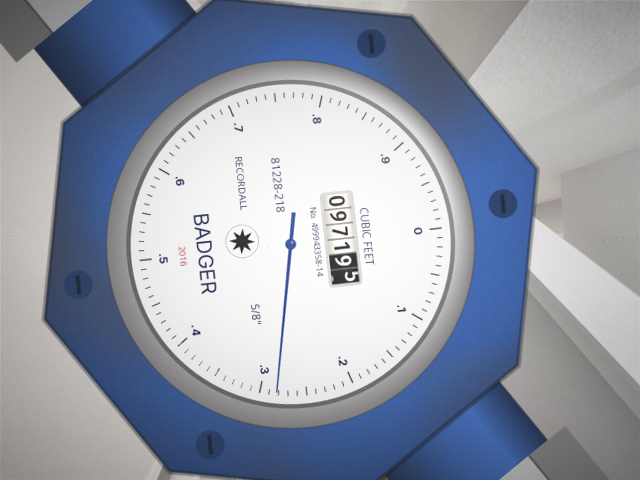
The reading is 97195.28 ft³
